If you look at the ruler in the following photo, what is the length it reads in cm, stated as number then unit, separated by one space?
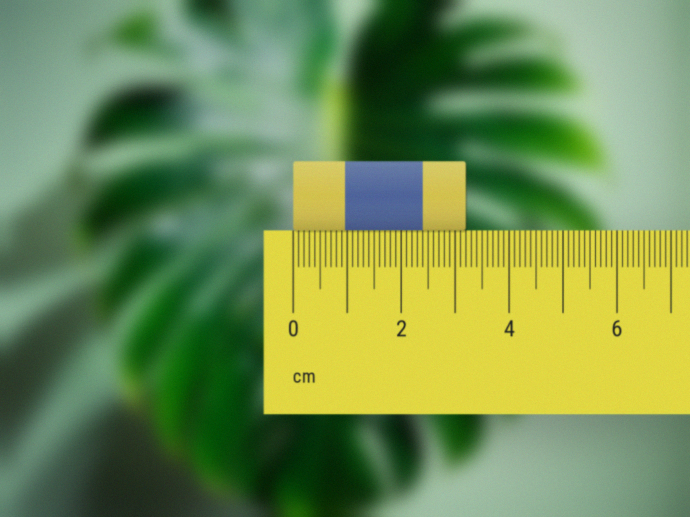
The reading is 3.2 cm
